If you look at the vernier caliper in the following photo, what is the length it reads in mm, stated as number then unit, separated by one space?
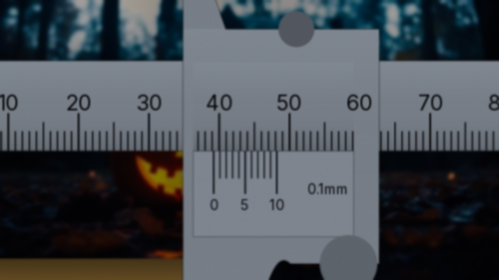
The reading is 39.2 mm
